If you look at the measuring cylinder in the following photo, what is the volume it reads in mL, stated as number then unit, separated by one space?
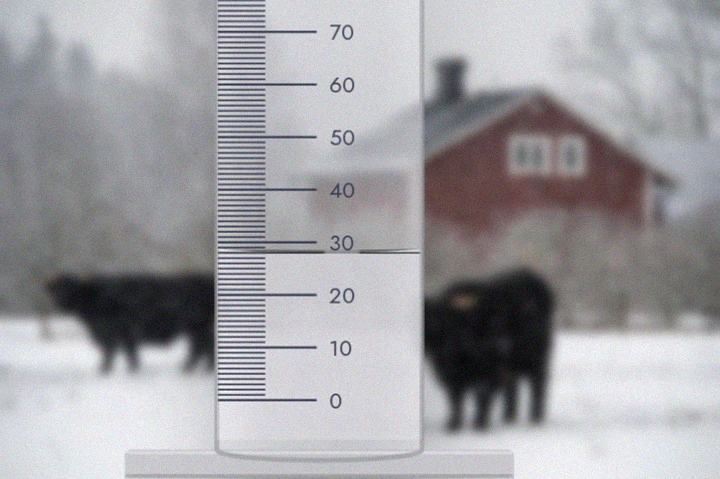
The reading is 28 mL
